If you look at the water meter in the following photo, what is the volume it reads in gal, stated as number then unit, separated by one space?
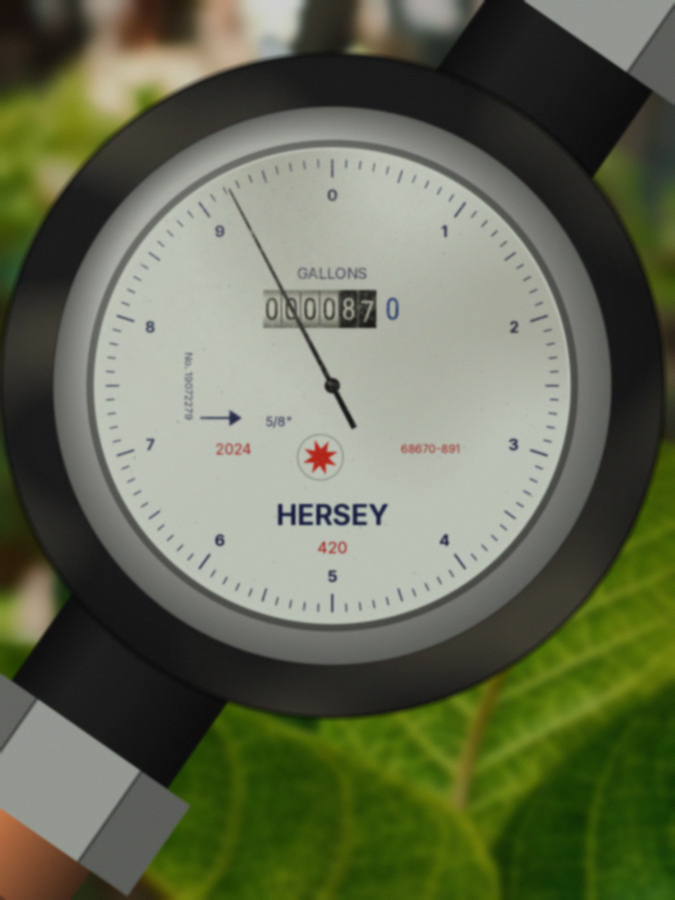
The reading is 869.2 gal
